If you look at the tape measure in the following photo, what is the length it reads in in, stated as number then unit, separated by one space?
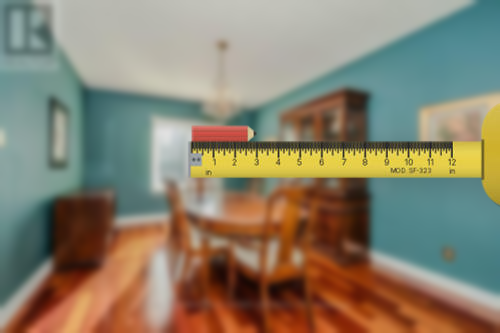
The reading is 3 in
